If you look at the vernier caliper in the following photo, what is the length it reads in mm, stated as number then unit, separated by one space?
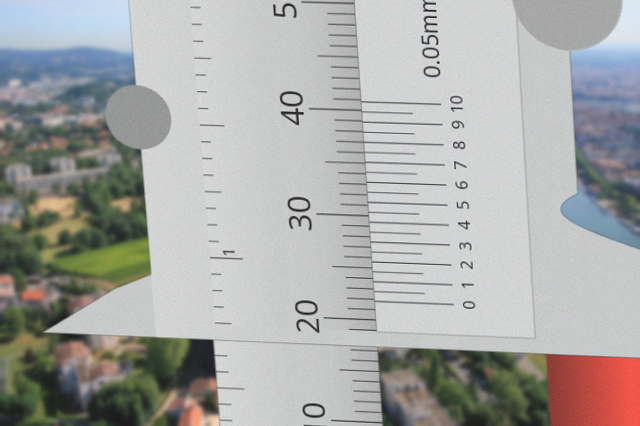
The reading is 21.8 mm
